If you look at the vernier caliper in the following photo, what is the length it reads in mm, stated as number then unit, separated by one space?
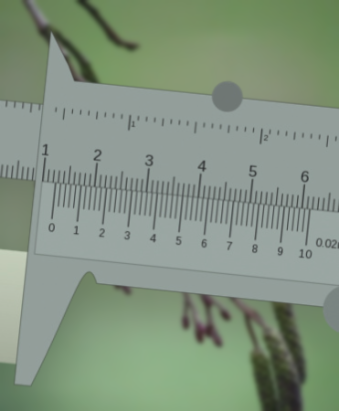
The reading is 12.5 mm
